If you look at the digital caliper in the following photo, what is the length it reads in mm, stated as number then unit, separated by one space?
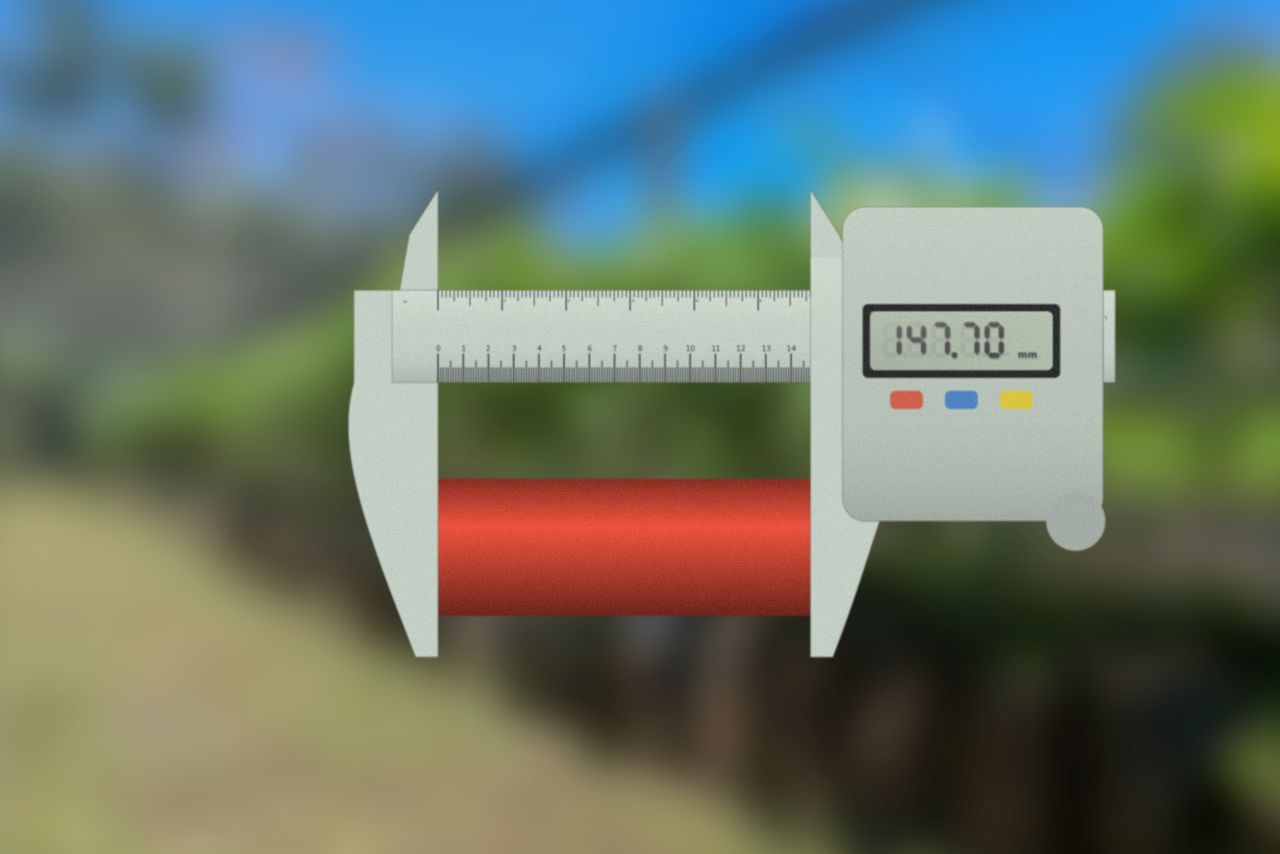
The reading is 147.70 mm
